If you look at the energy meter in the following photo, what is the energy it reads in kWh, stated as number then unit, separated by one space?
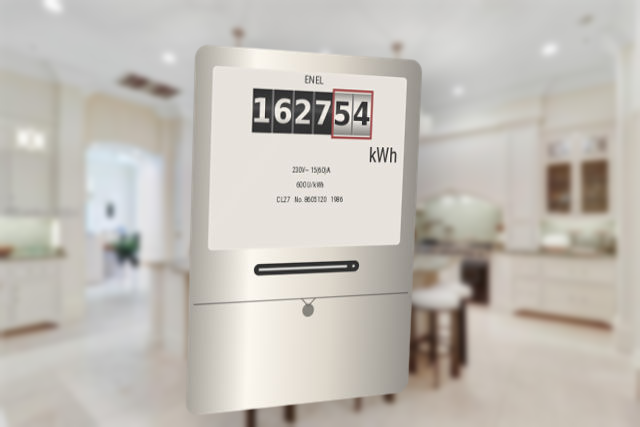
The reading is 1627.54 kWh
